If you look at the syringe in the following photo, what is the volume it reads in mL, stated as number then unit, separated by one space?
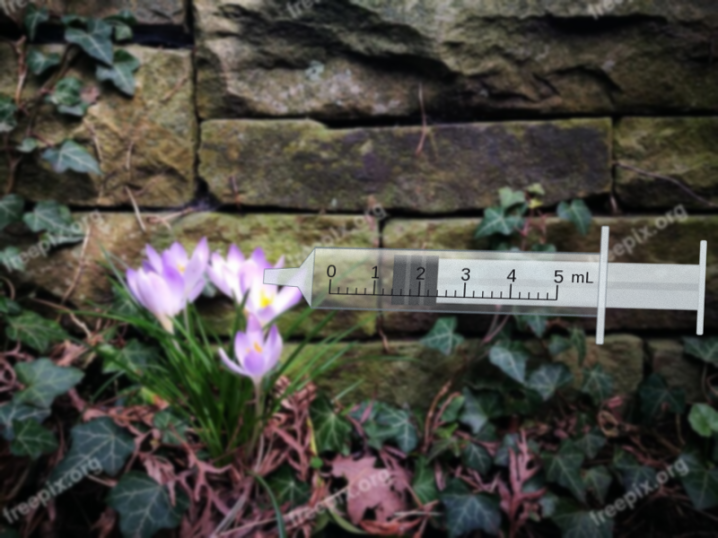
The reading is 1.4 mL
